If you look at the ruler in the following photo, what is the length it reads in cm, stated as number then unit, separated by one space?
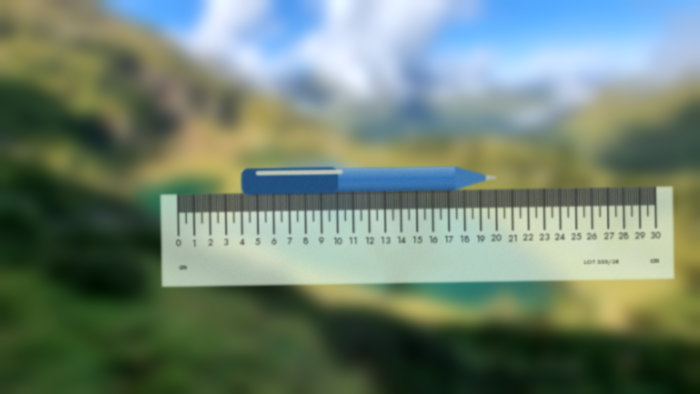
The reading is 16 cm
